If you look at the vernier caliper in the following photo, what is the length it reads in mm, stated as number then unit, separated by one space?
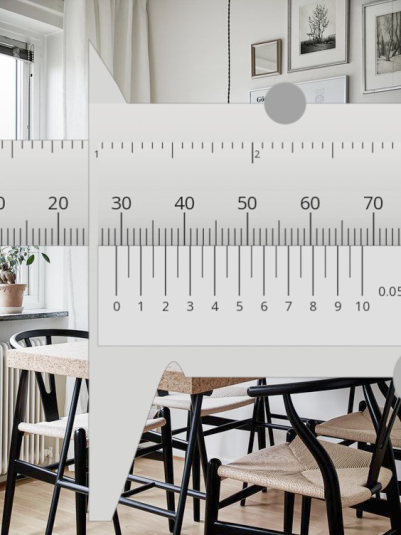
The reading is 29.2 mm
